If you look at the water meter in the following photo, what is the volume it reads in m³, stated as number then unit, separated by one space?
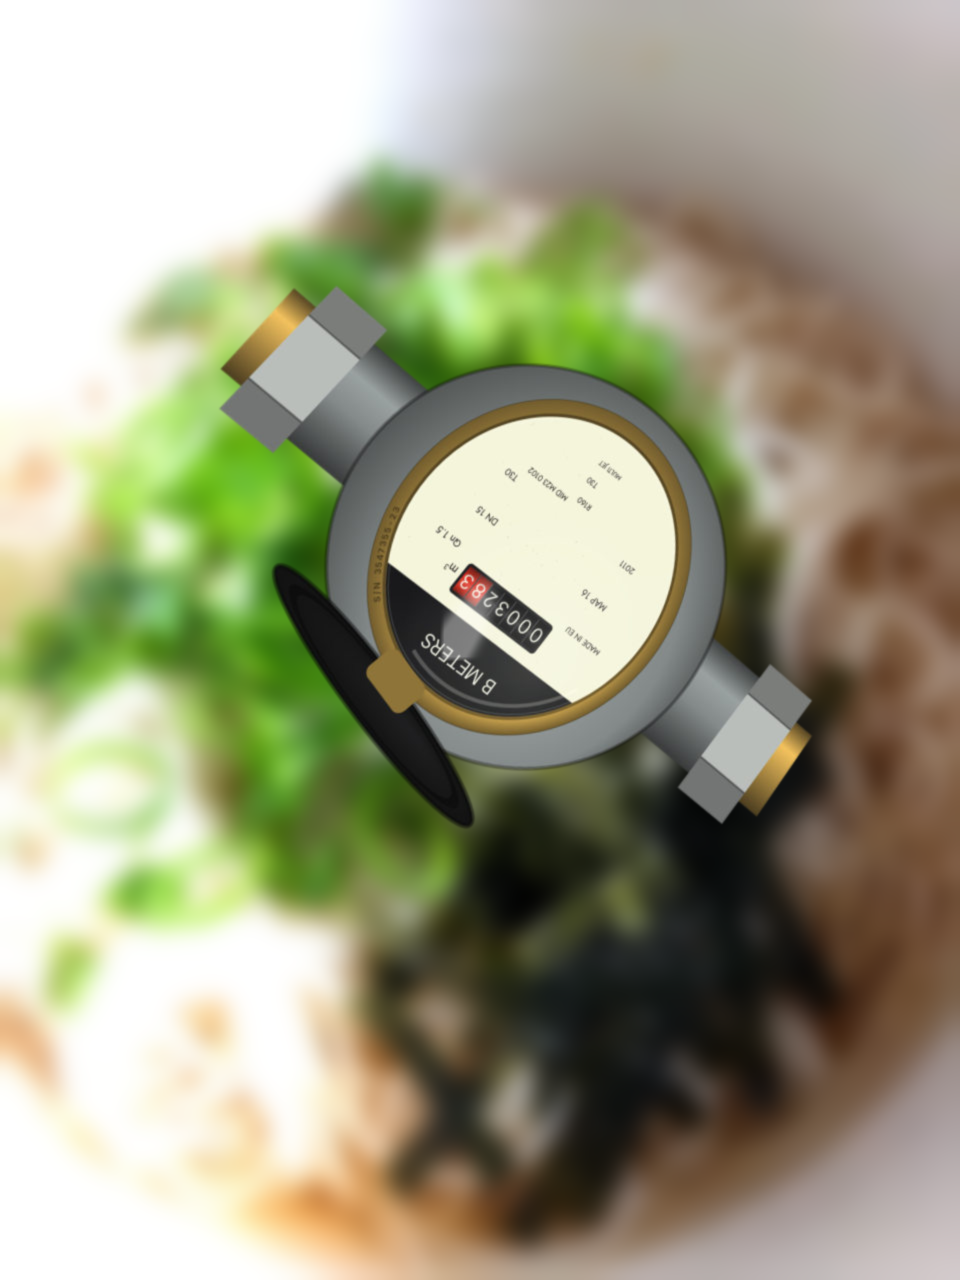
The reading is 32.83 m³
